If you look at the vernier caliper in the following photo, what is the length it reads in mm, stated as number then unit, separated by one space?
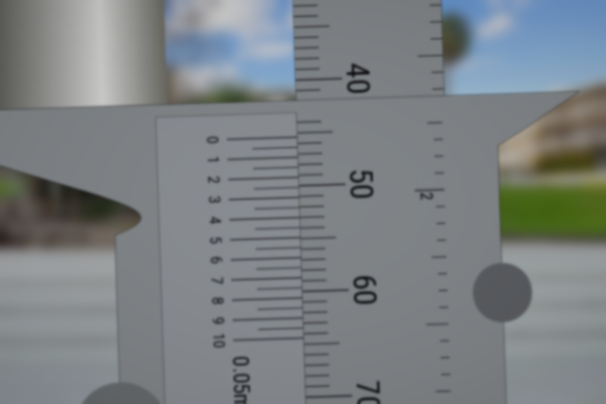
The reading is 45.4 mm
